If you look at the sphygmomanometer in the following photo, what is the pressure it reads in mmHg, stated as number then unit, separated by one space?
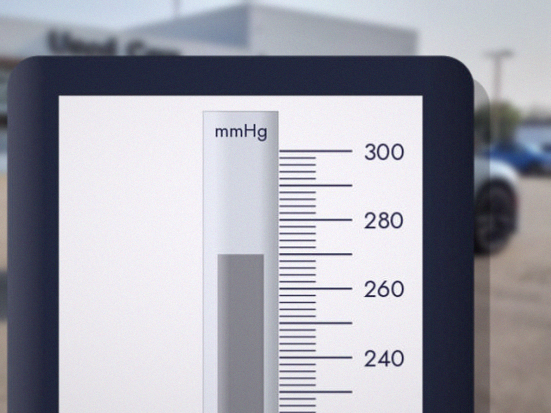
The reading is 270 mmHg
